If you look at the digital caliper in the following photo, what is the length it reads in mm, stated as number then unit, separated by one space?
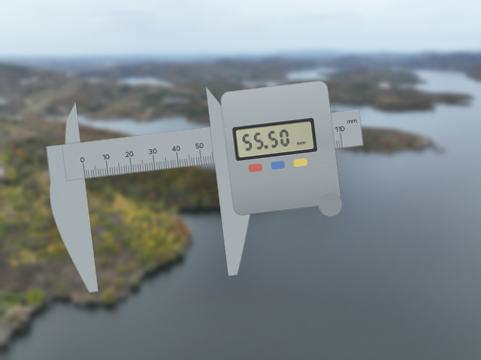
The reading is 55.50 mm
